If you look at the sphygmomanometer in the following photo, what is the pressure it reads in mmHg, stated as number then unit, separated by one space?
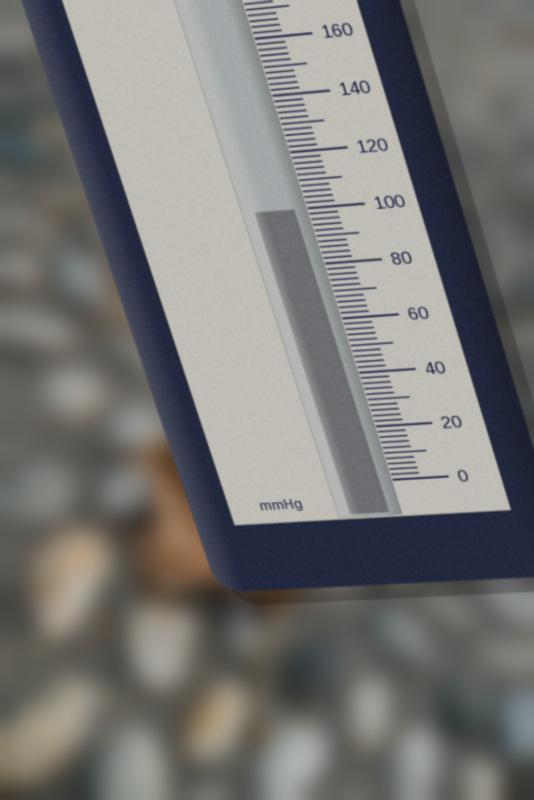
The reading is 100 mmHg
